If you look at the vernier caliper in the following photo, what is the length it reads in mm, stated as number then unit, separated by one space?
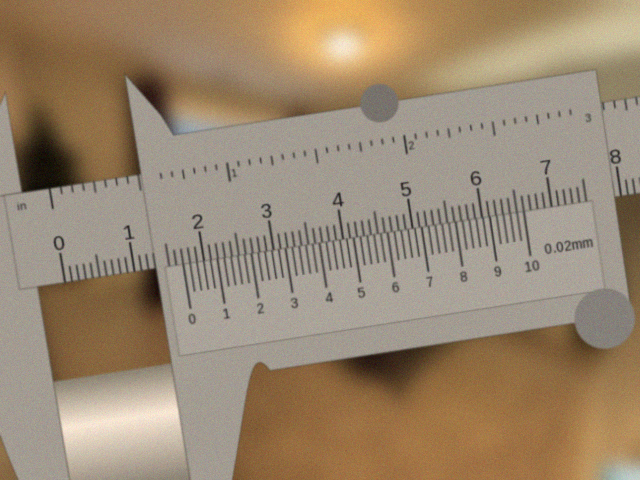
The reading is 17.0 mm
